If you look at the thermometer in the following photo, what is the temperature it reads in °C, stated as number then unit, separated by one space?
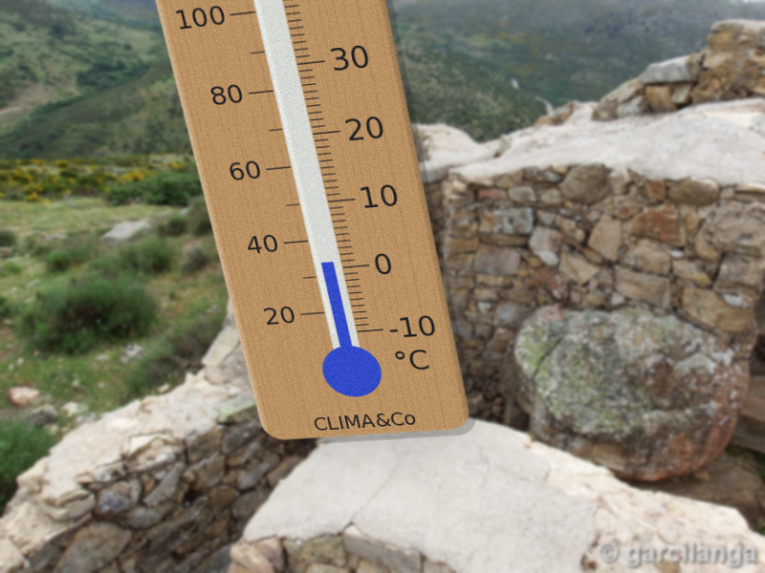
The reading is 1 °C
